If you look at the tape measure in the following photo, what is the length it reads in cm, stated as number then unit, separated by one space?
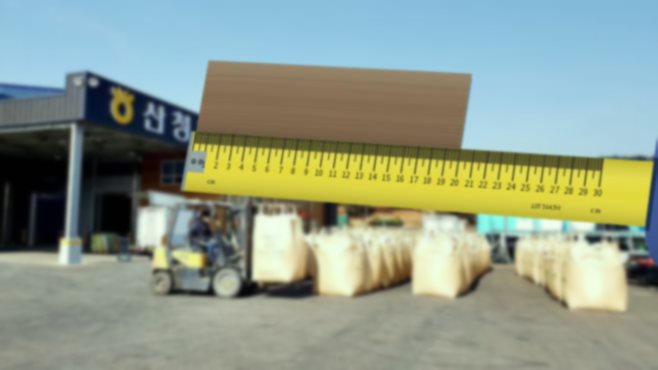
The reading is 20 cm
